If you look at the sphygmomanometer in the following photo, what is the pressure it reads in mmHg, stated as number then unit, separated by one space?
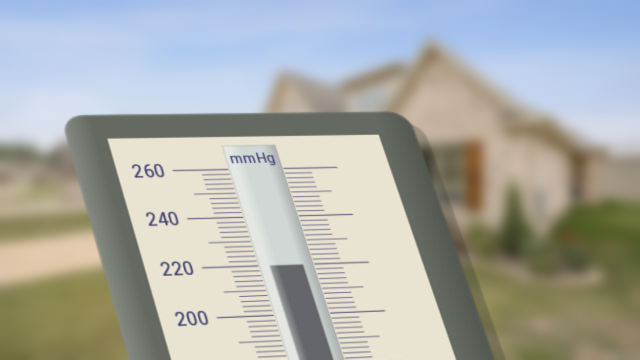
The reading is 220 mmHg
